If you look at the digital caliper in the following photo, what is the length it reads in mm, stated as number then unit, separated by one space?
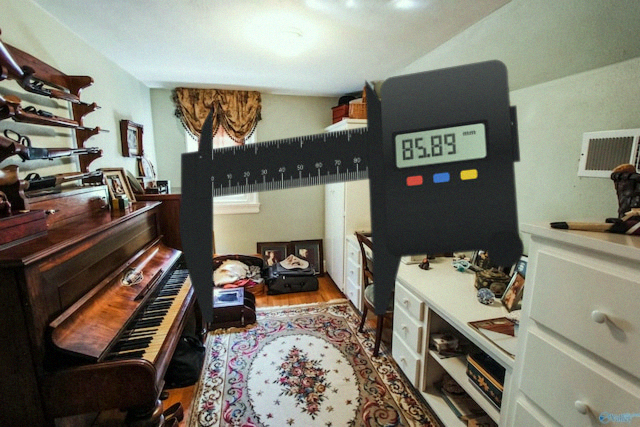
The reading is 85.89 mm
